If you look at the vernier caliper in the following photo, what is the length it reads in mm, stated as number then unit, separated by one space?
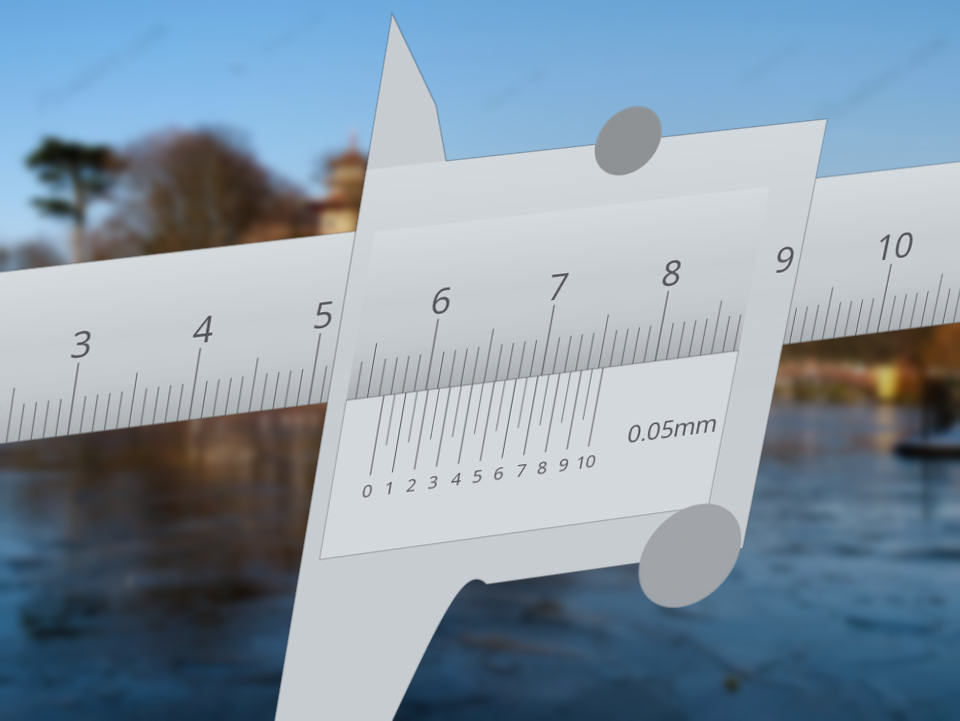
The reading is 56.4 mm
